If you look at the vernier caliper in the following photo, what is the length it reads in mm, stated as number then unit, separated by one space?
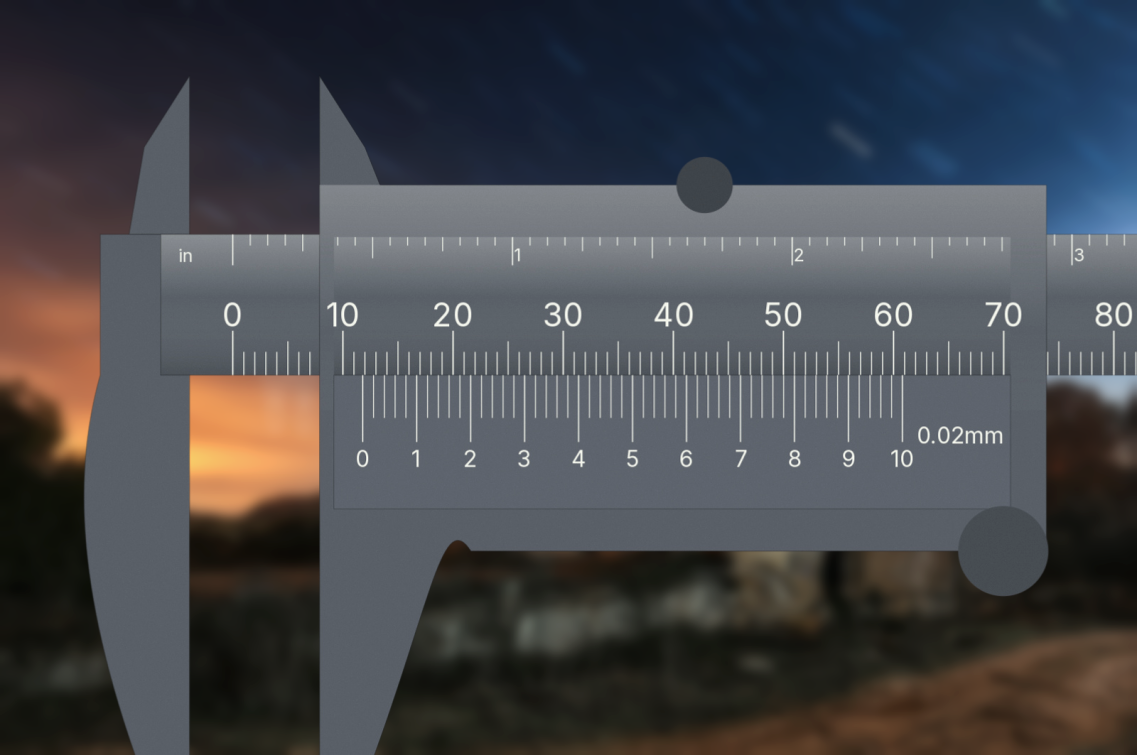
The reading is 11.8 mm
